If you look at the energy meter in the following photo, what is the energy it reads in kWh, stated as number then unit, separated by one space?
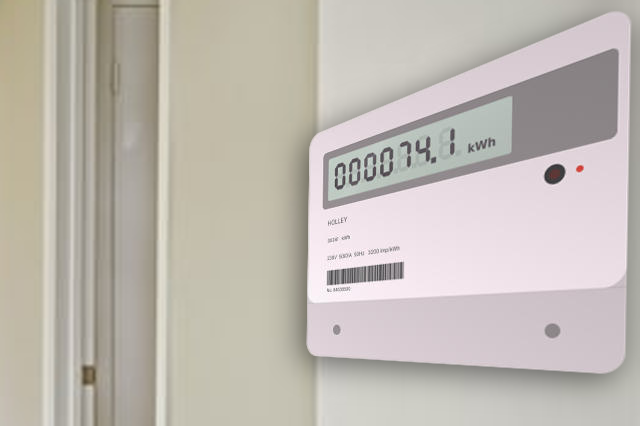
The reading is 74.1 kWh
